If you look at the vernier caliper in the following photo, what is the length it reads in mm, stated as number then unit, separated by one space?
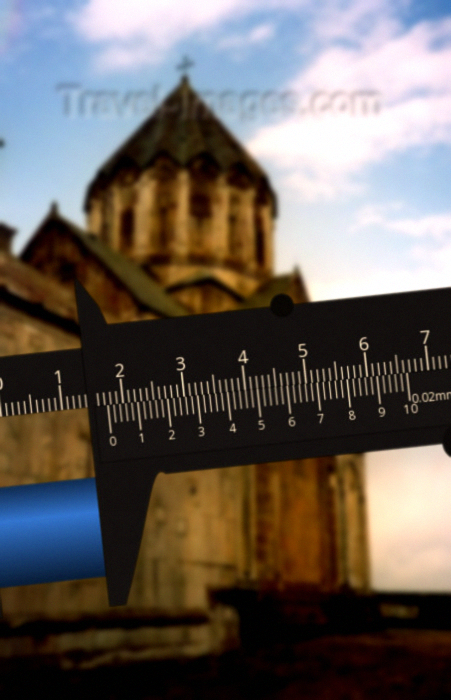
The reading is 17.5 mm
